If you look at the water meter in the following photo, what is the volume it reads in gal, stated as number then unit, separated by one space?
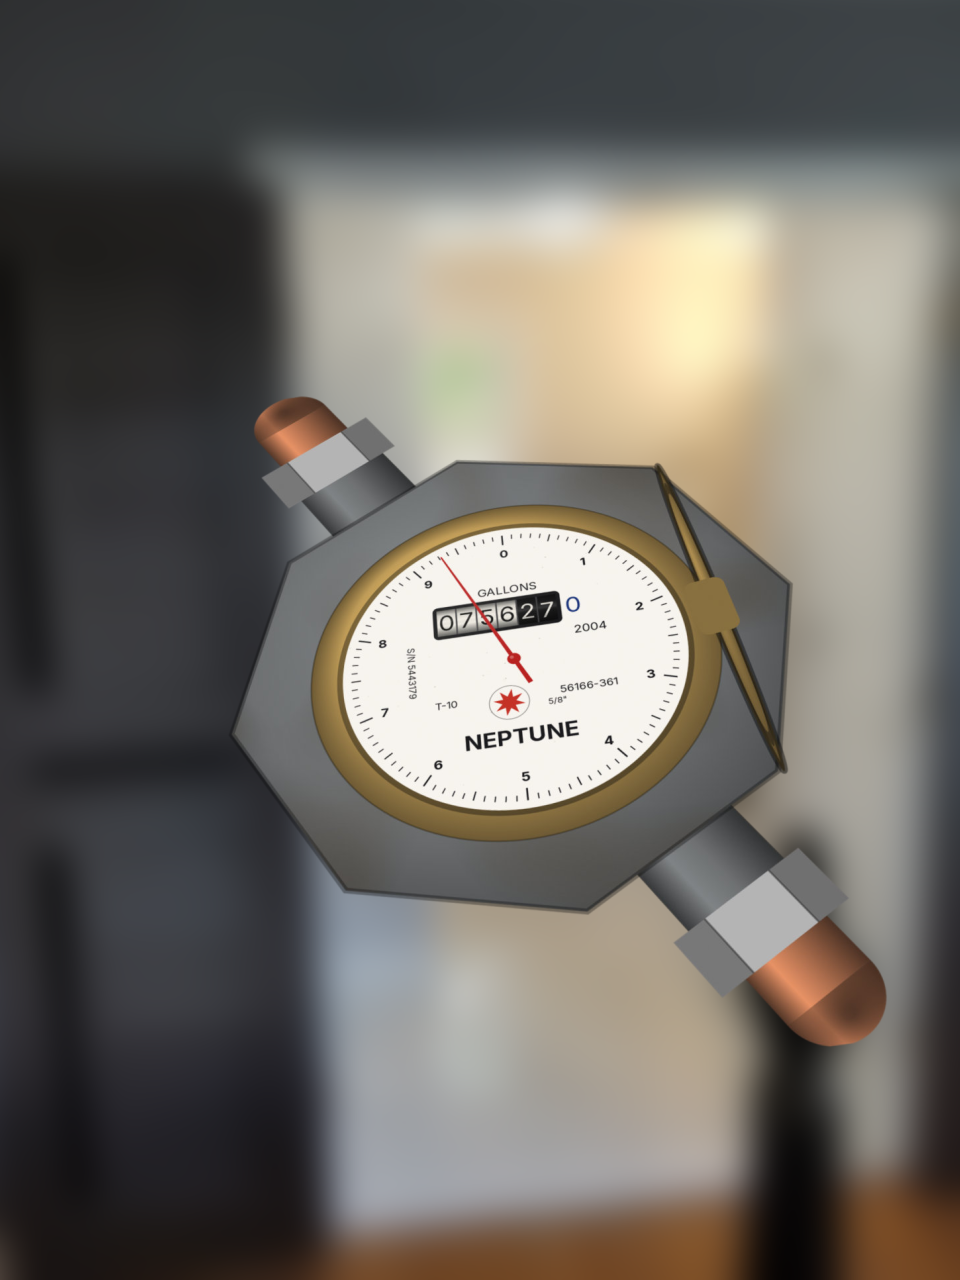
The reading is 756269.3 gal
